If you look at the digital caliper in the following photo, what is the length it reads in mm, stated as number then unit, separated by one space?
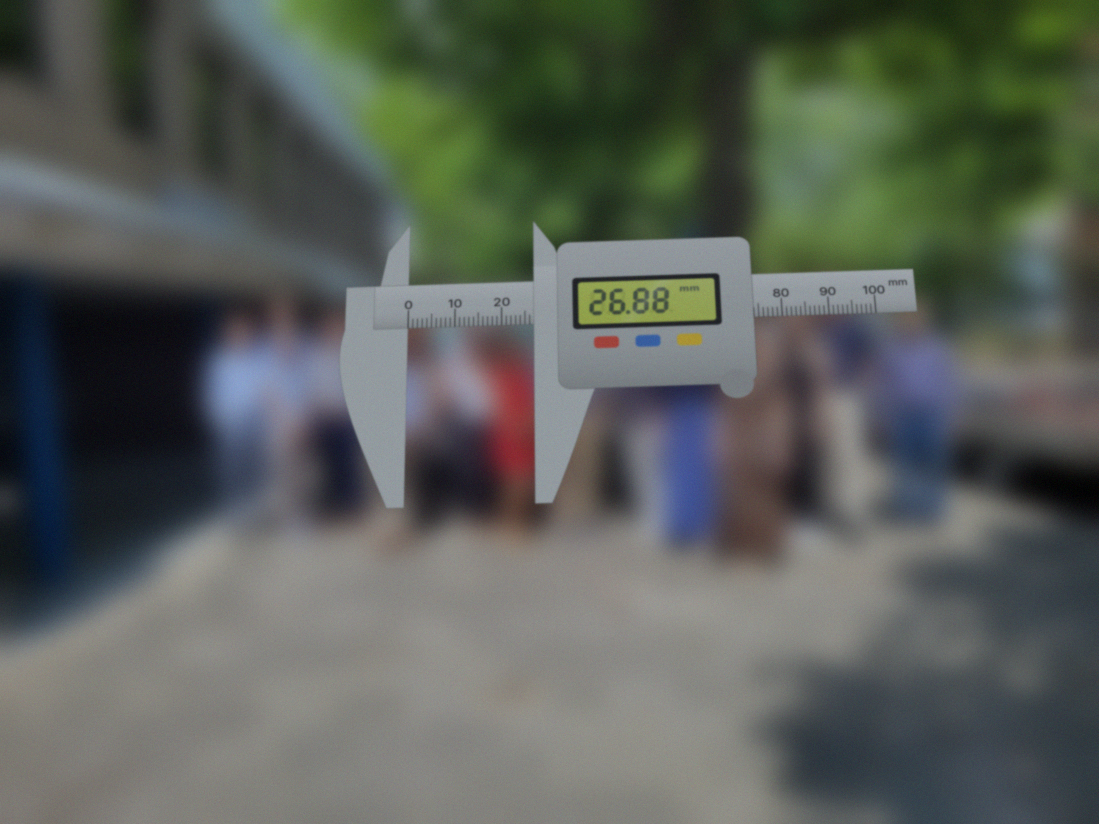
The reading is 26.88 mm
